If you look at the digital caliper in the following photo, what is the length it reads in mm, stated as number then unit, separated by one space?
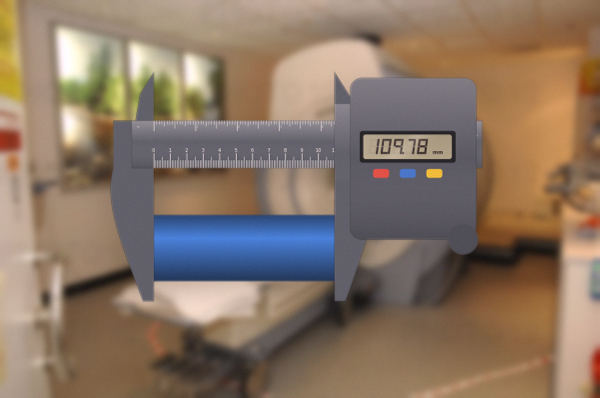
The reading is 109.78 mm
